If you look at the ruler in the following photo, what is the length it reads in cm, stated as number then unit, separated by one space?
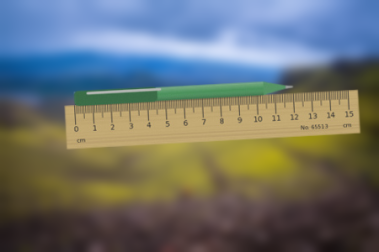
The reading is 12 cm
